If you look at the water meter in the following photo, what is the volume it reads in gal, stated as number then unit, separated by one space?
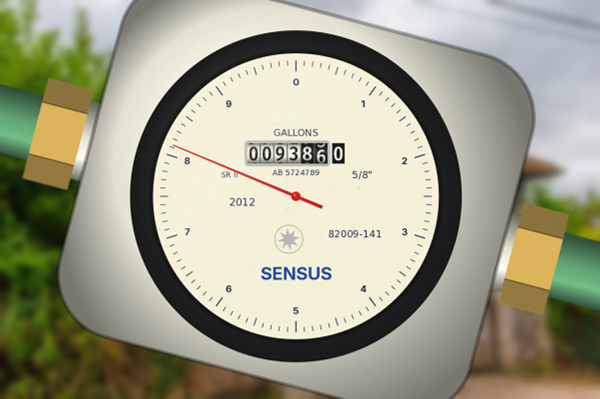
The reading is 93858.1 gal
